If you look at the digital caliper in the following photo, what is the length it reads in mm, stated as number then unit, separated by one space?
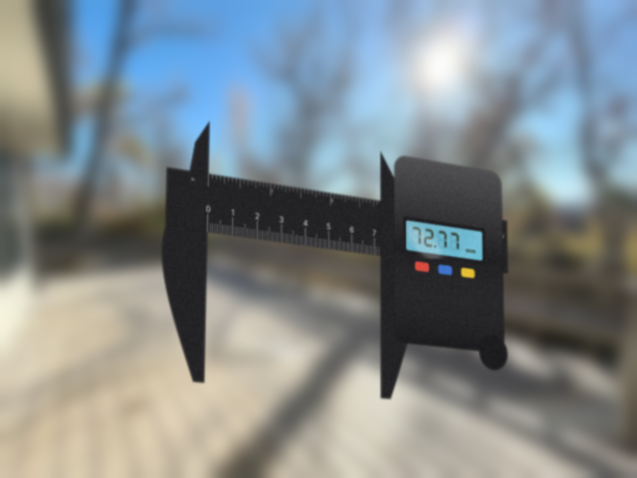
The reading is 72.77 mm
